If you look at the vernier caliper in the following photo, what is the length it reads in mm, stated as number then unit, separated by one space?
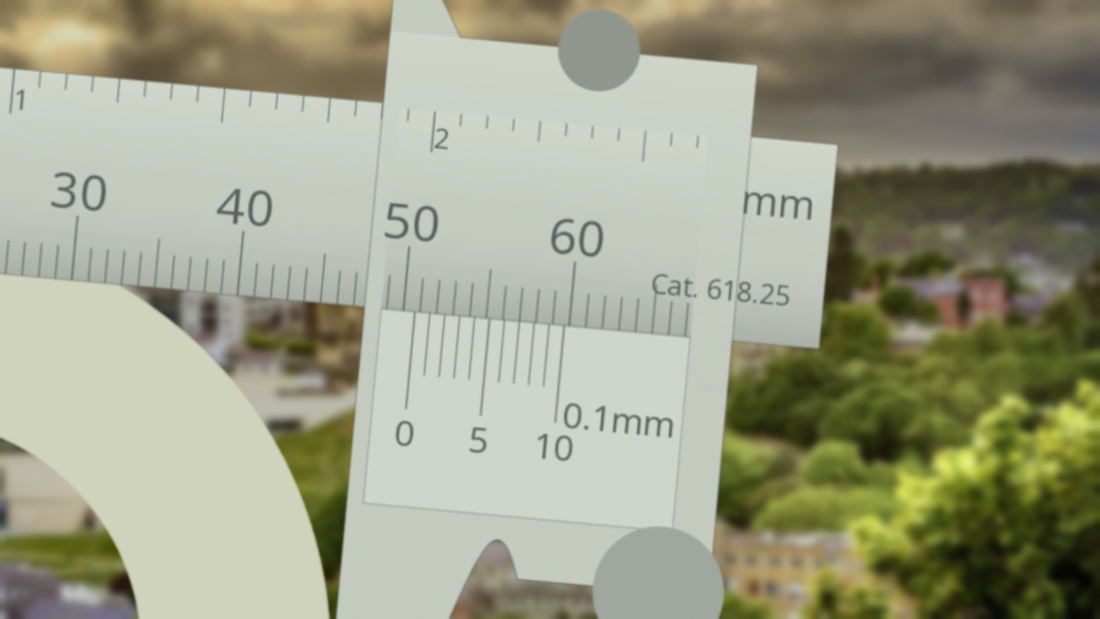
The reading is 50.7 mm
